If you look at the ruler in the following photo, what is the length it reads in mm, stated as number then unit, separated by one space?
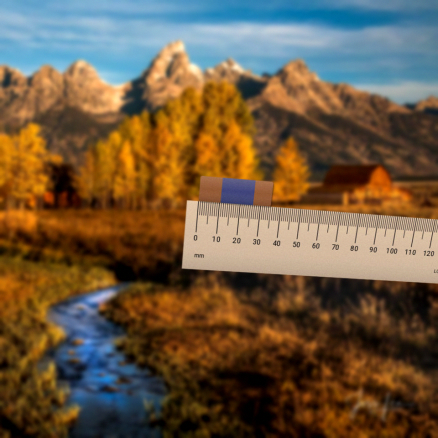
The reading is 35 mm
